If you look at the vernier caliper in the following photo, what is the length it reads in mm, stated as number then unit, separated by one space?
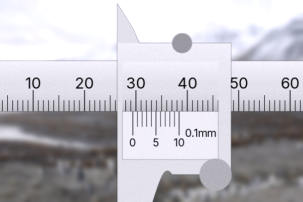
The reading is 29.4 mm
